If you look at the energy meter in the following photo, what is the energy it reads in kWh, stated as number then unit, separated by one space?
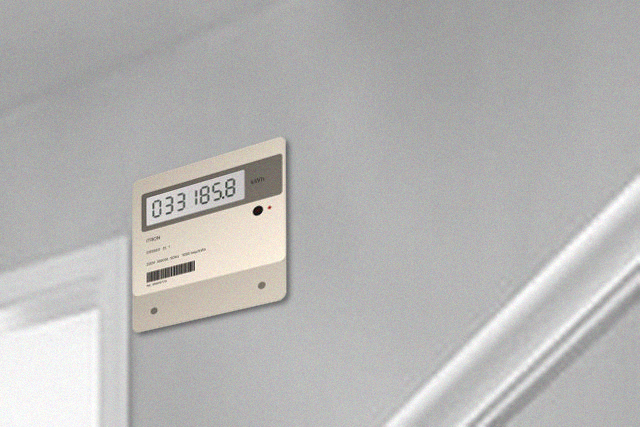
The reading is 33185.8 kWh
